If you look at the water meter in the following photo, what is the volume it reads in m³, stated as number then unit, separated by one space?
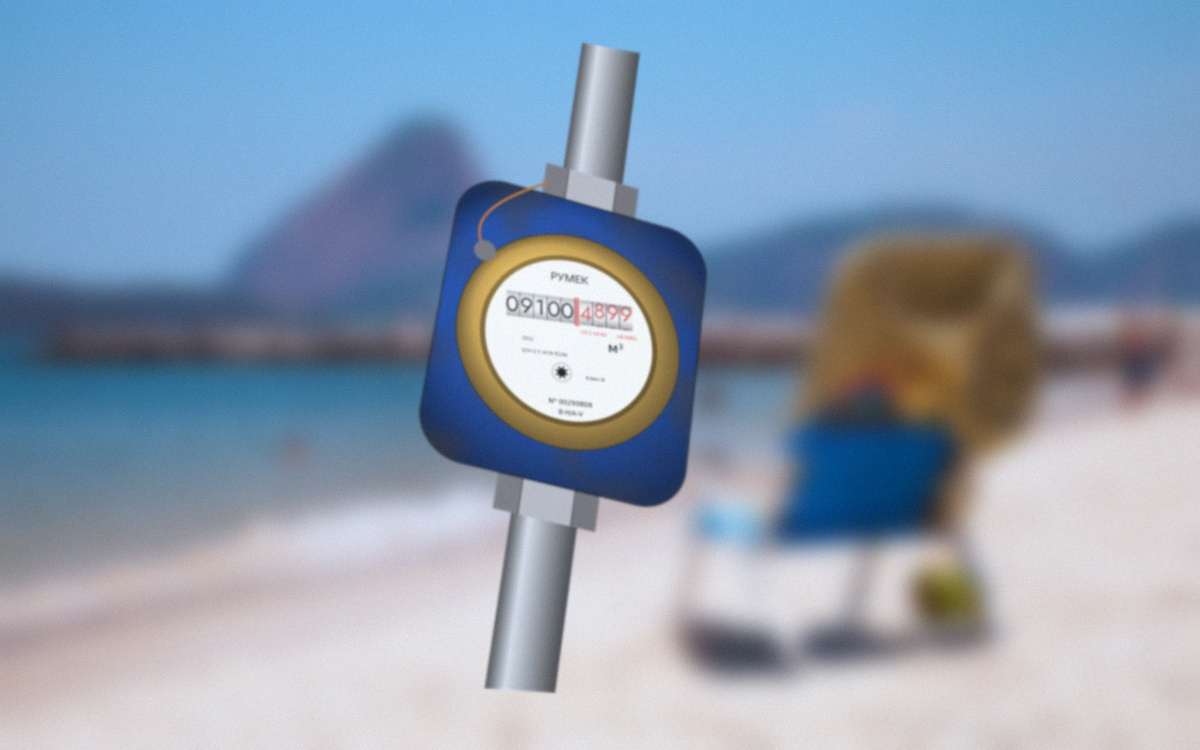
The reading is 9100.4899 m³
